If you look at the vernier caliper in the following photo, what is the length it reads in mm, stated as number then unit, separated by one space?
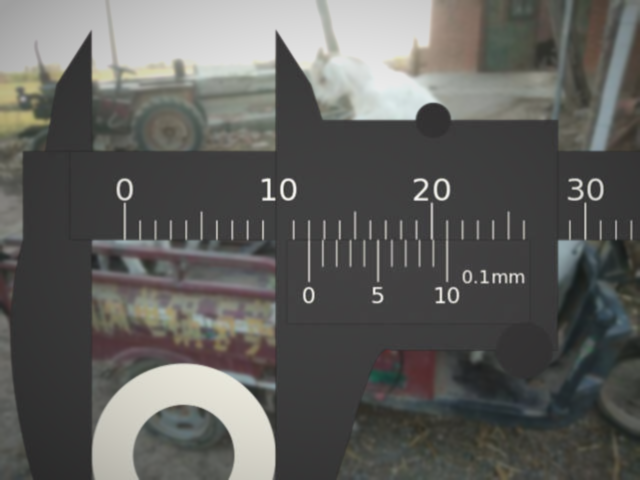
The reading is 12.0 mm
